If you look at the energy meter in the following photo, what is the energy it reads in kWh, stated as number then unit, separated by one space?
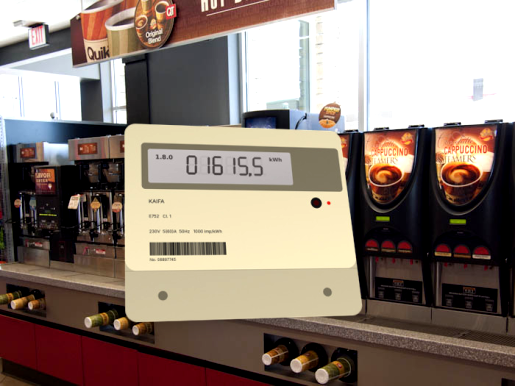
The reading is 1615.5 kWh
